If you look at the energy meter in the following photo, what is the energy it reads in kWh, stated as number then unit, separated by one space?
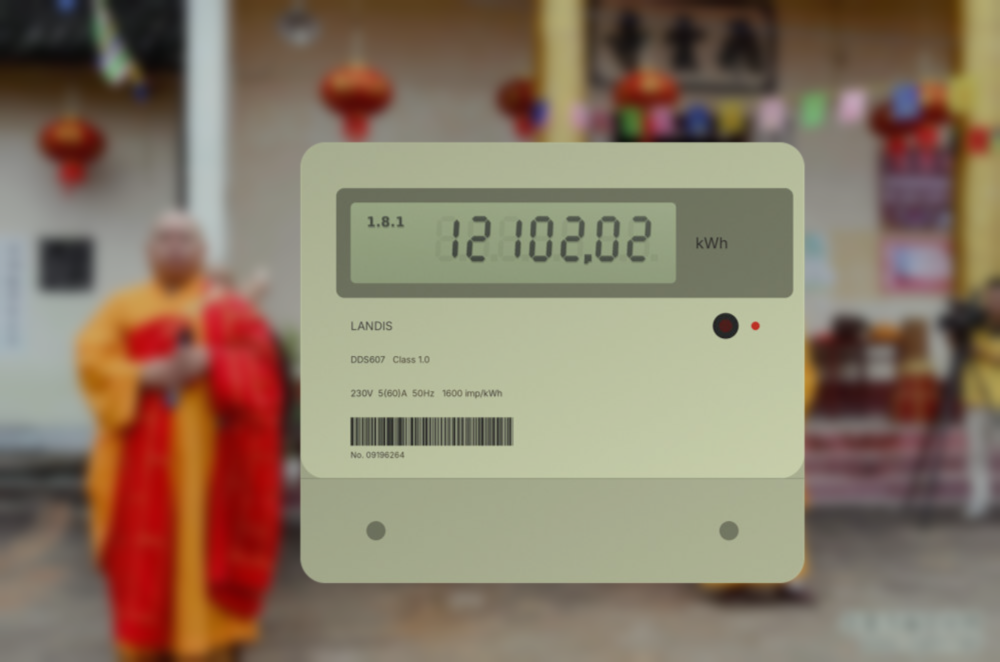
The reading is 12102.02 kWh
